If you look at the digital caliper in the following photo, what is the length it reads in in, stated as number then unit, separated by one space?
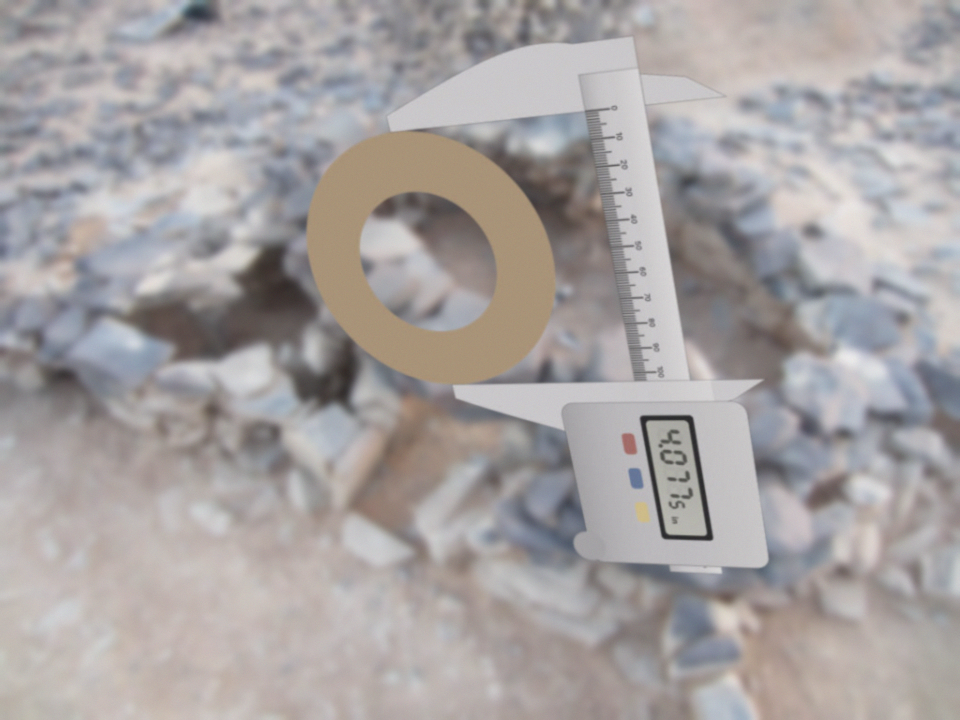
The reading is 4.0775 in
